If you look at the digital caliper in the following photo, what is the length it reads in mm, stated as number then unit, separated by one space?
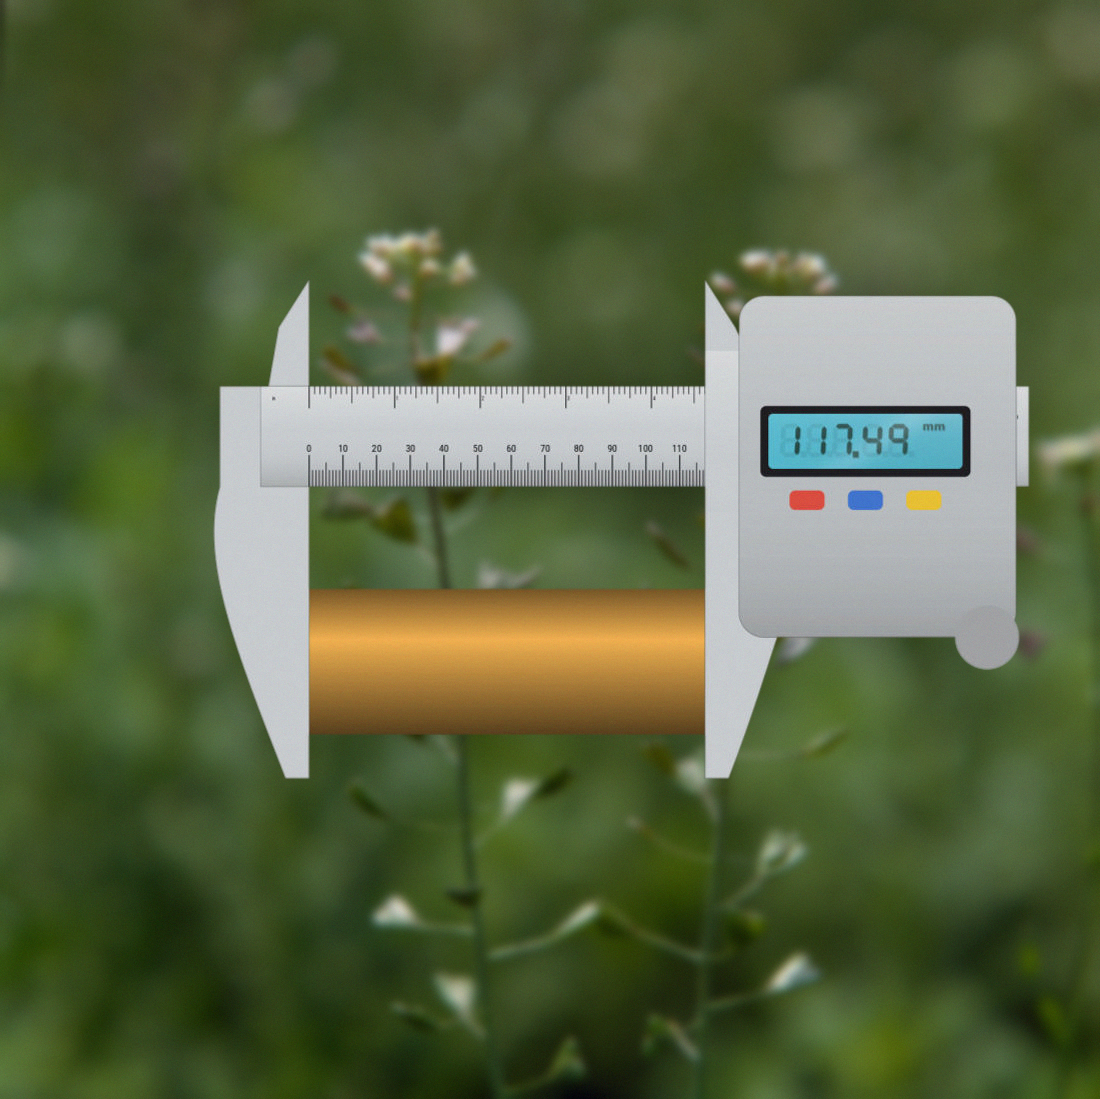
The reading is 117.49 mm
